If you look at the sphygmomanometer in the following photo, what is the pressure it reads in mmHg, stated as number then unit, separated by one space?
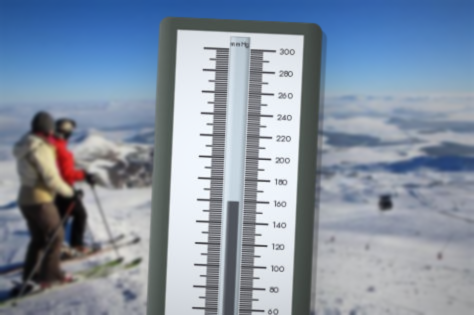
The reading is 160 mmHg
